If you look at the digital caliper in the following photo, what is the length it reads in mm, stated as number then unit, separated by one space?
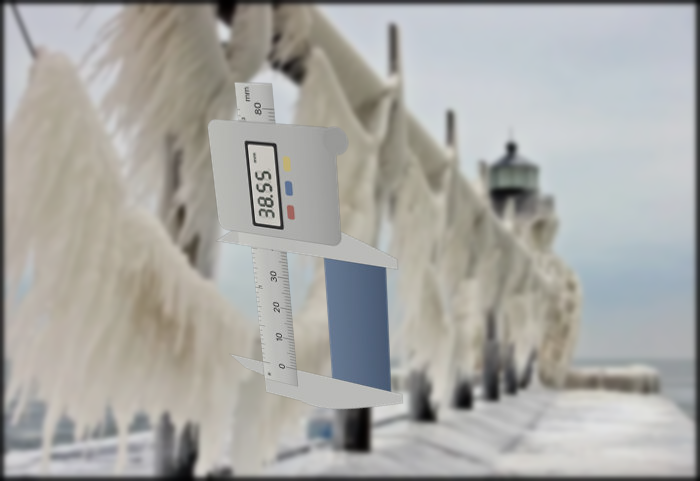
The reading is 38.55 mm
